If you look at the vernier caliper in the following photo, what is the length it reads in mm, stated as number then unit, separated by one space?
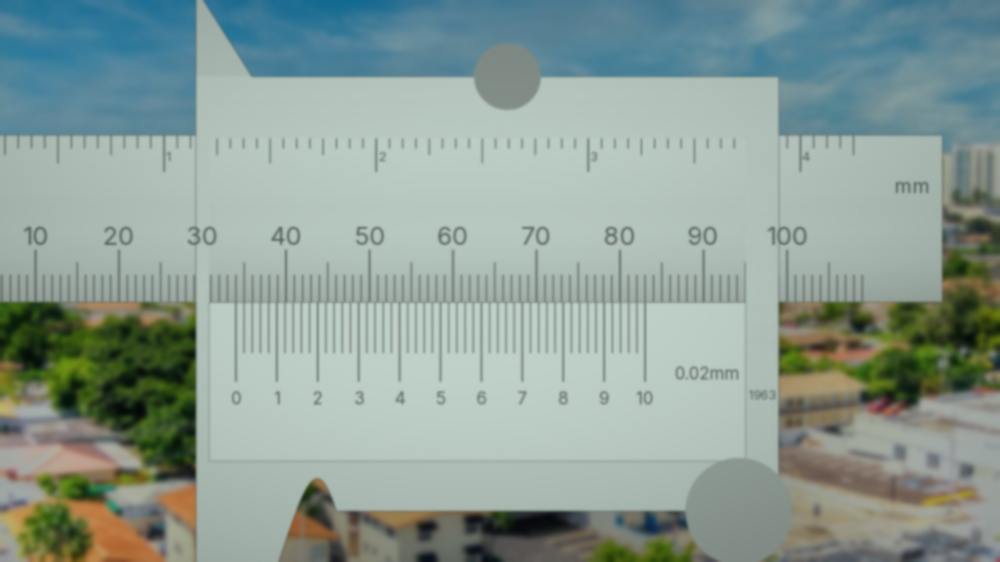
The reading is 34.0 mm
